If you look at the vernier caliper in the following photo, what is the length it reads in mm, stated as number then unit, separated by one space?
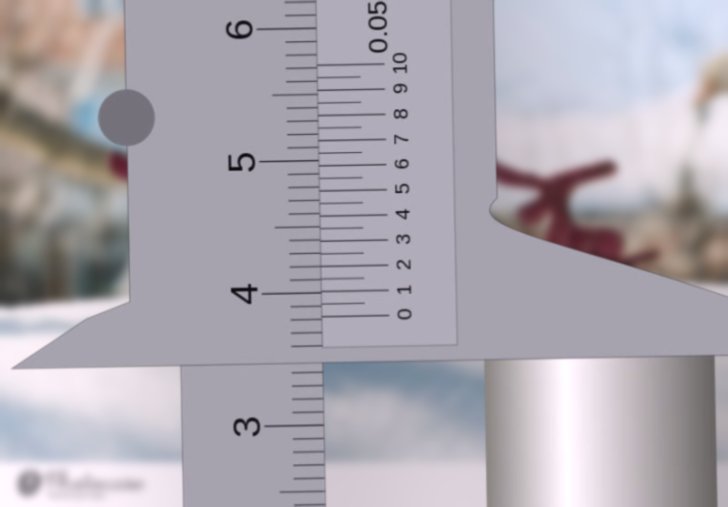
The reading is 38.2 mm
